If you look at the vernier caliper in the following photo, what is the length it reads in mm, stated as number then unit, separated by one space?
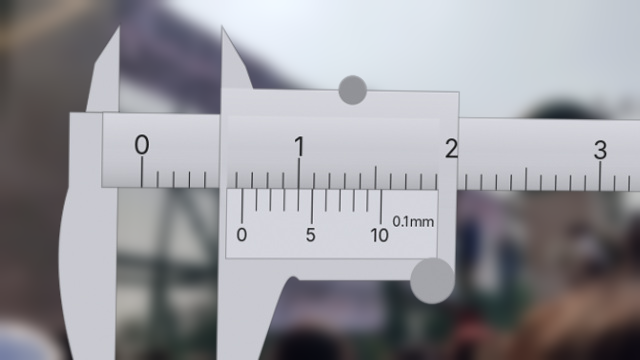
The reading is 6.4 mm
